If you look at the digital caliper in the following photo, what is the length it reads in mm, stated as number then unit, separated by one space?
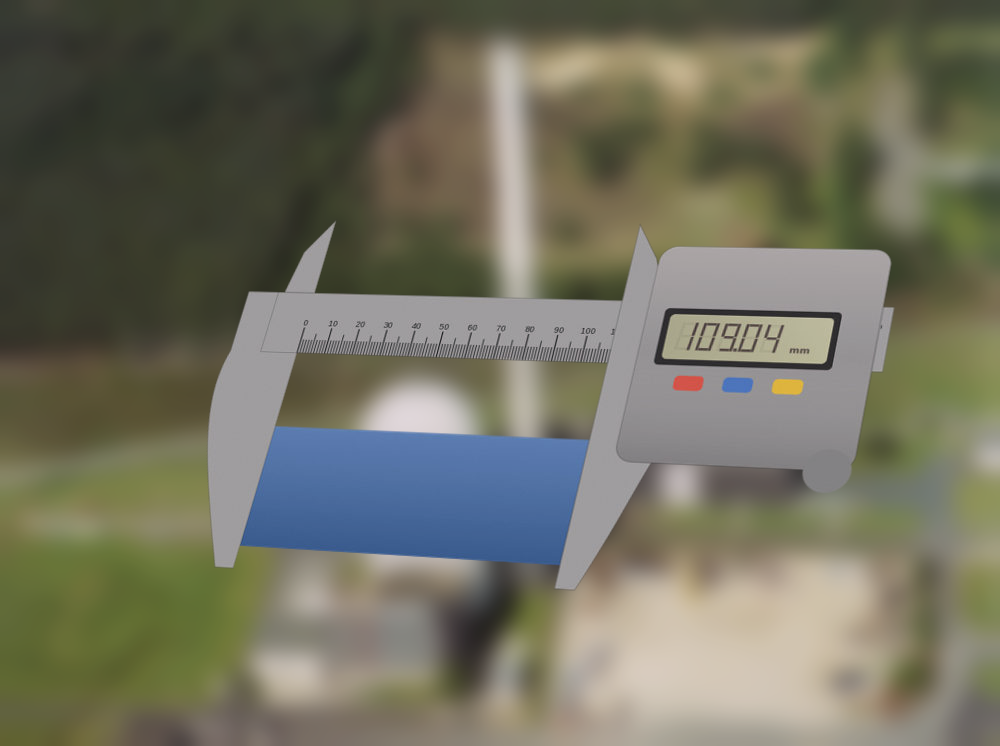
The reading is 109.04 mm
